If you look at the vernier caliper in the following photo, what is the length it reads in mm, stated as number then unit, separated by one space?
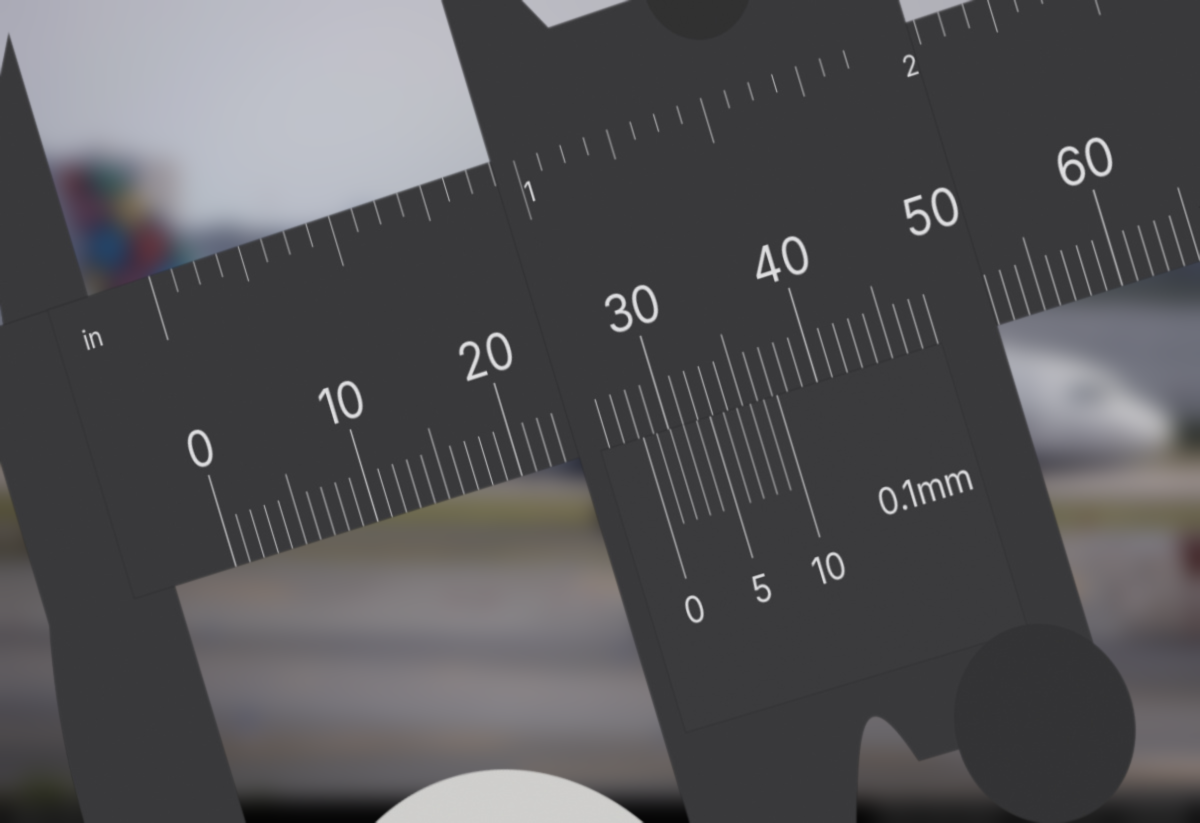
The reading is 28.3 mm
